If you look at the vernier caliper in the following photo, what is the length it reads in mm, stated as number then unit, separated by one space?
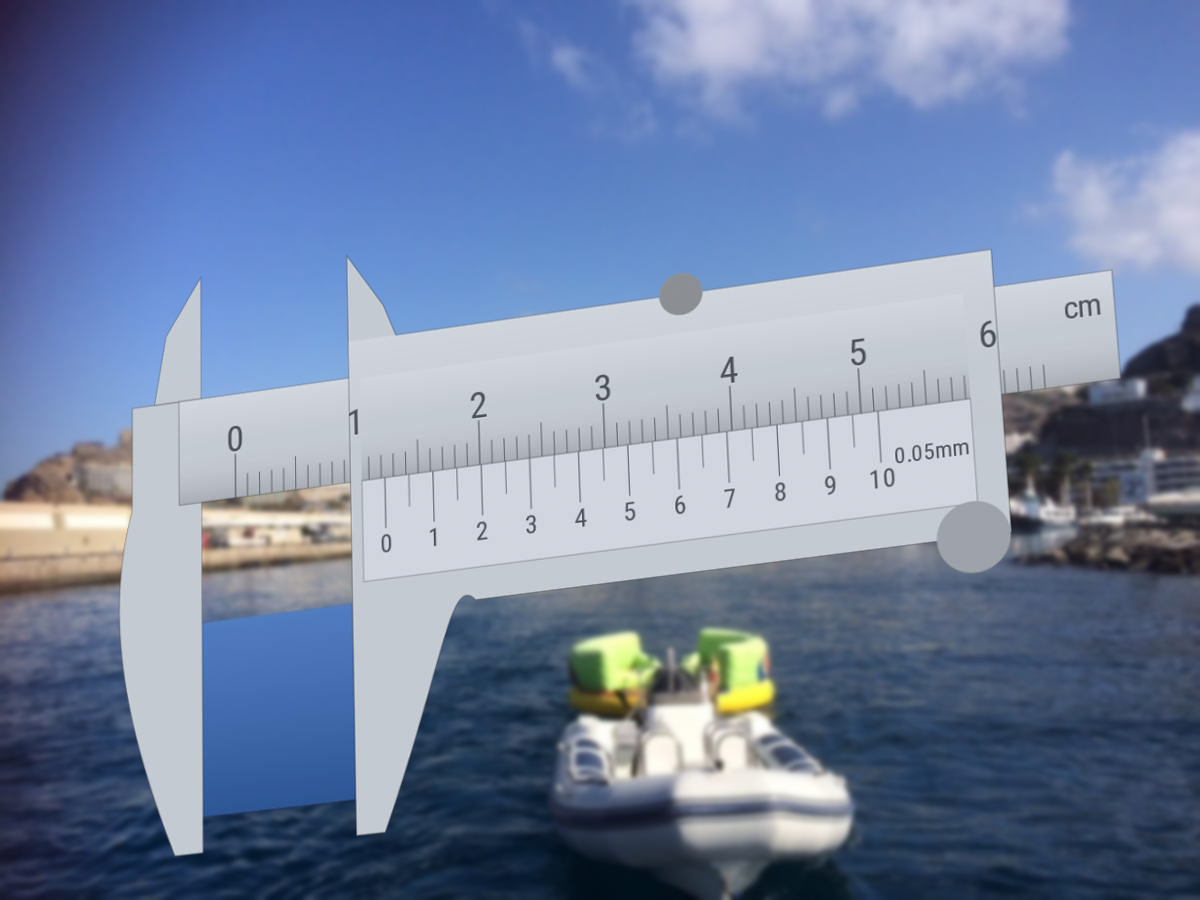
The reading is 12.3 mm
